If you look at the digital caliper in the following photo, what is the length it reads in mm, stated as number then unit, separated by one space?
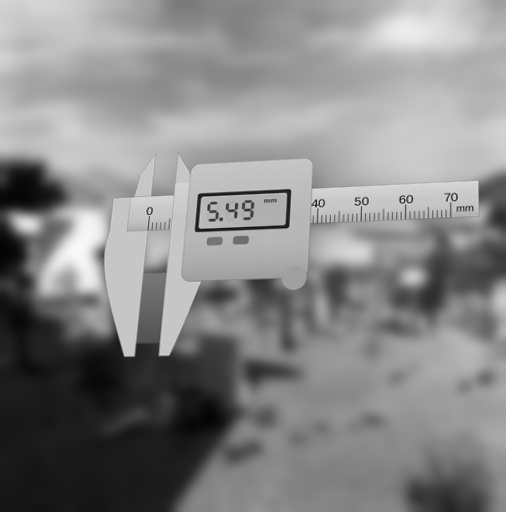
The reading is 5.49 mm
